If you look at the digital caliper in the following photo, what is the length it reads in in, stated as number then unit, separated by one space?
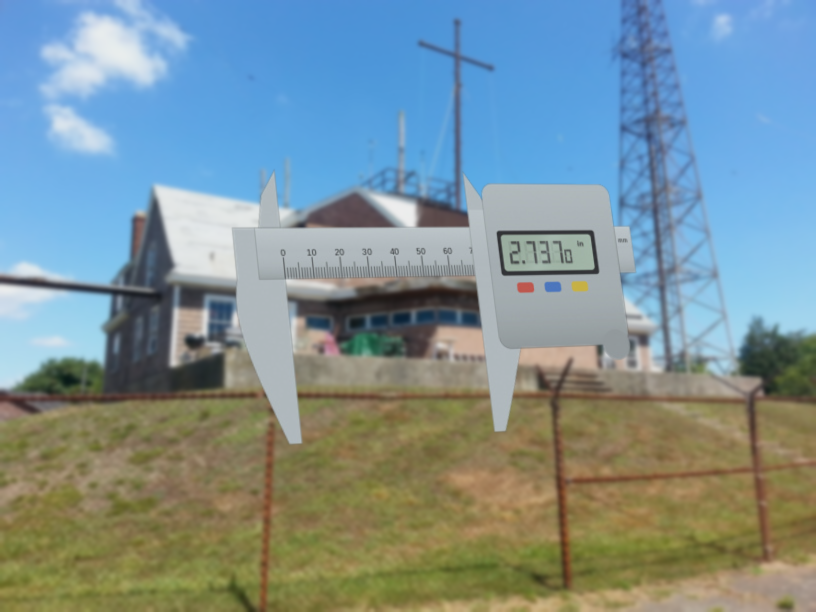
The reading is 2.7370 in
